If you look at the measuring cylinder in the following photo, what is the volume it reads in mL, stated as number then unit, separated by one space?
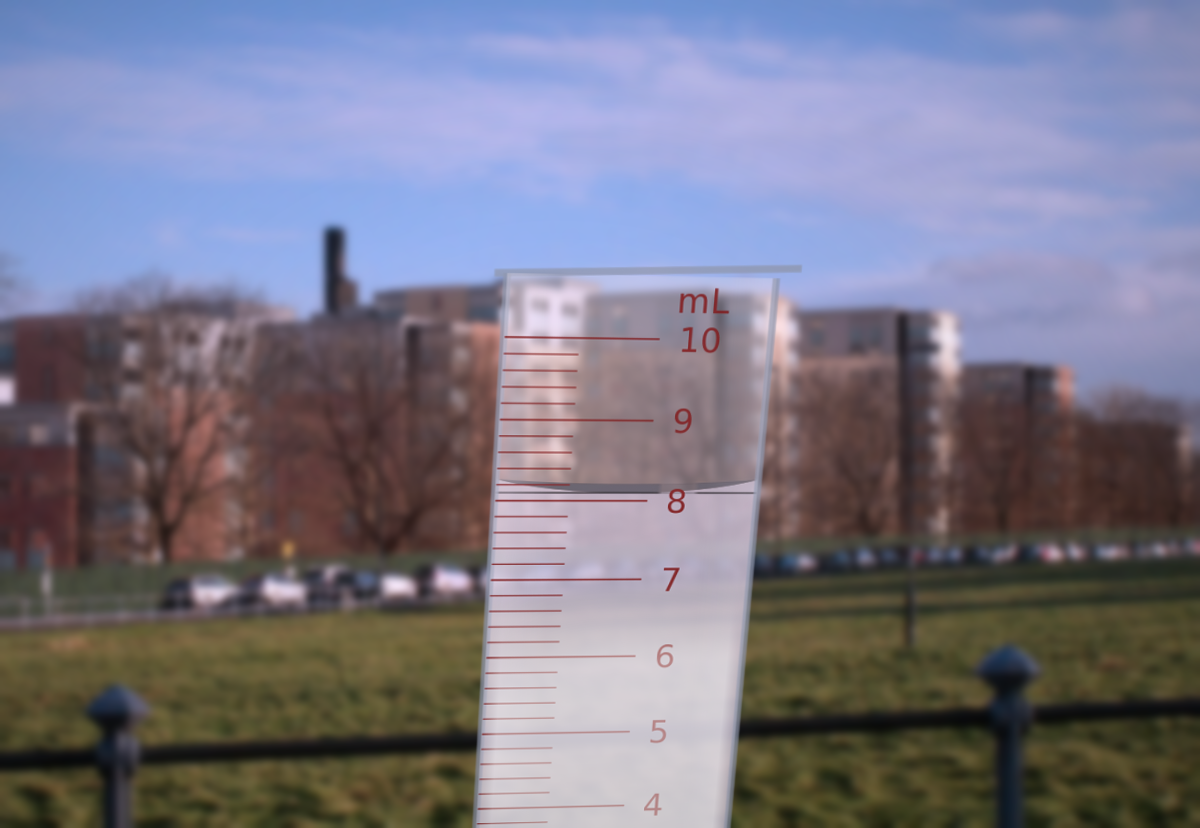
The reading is 8.1 mL
